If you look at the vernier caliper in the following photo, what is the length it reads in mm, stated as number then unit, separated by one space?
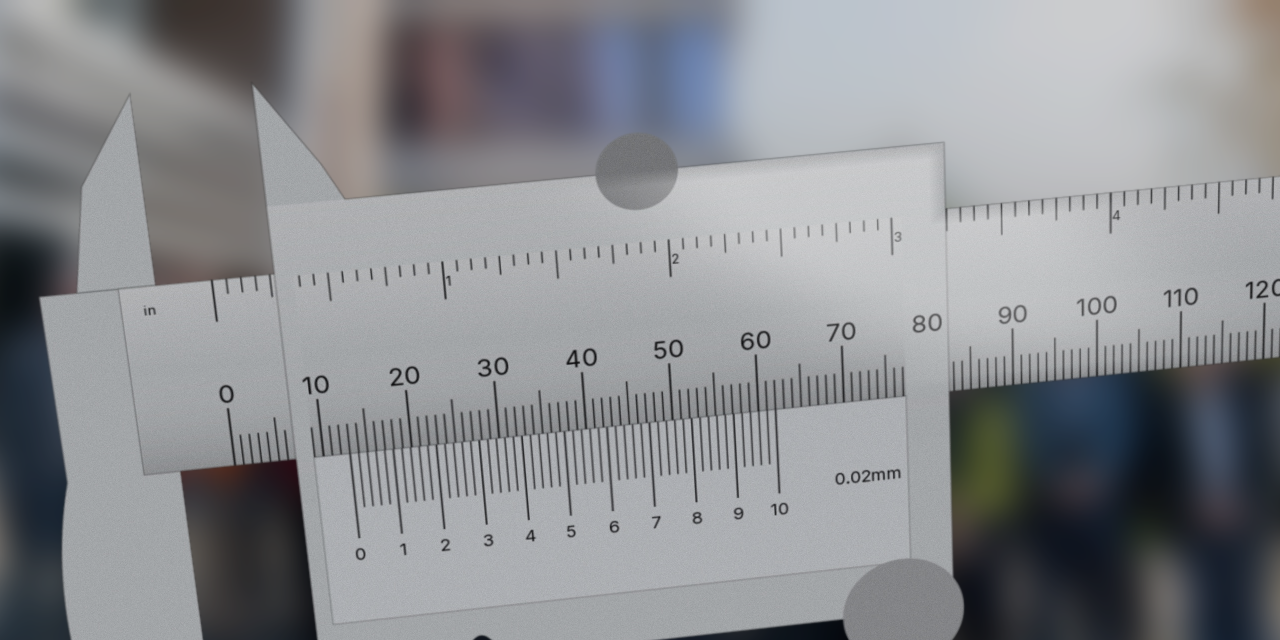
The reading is 13.0 mm
